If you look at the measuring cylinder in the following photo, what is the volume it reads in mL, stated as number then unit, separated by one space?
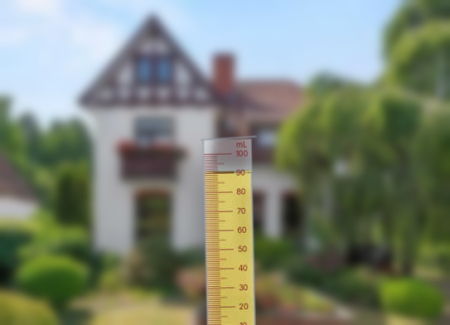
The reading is 90 mL
